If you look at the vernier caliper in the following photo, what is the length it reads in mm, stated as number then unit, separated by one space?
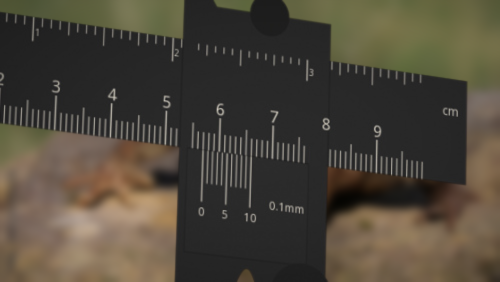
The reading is 57.0 mm
